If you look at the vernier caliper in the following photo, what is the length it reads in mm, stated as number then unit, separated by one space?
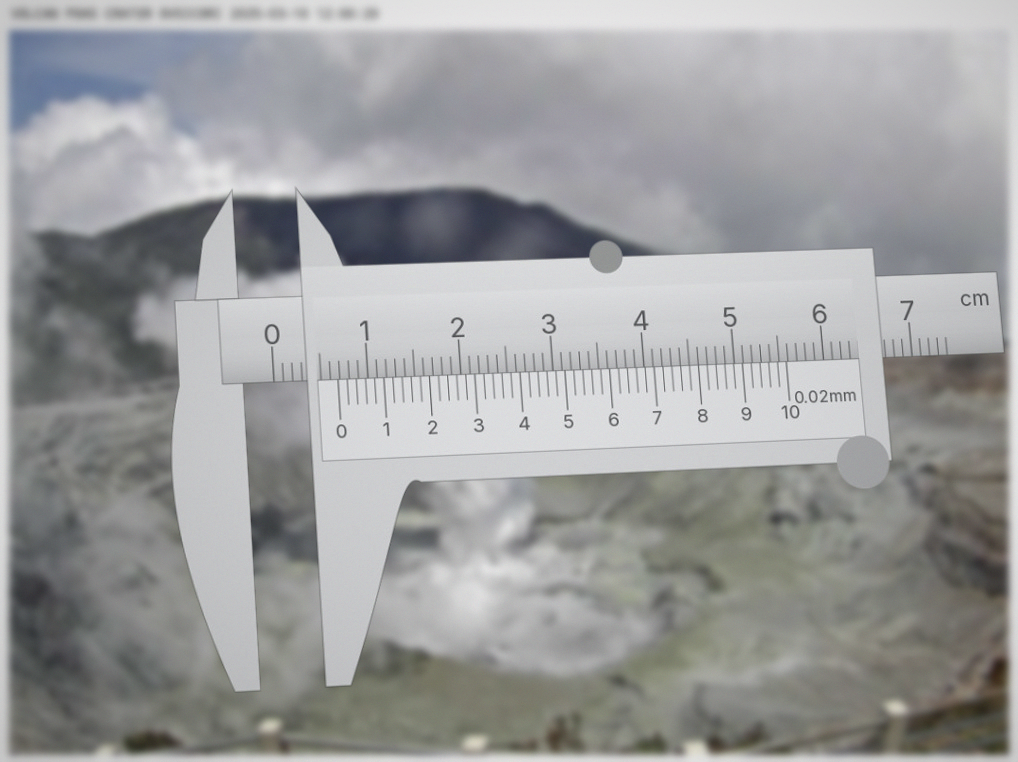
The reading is 6.8 mm
